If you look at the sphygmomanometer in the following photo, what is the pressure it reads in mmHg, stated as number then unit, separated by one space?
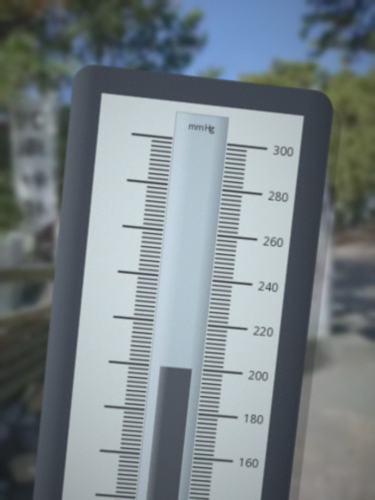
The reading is 200 mmHg
